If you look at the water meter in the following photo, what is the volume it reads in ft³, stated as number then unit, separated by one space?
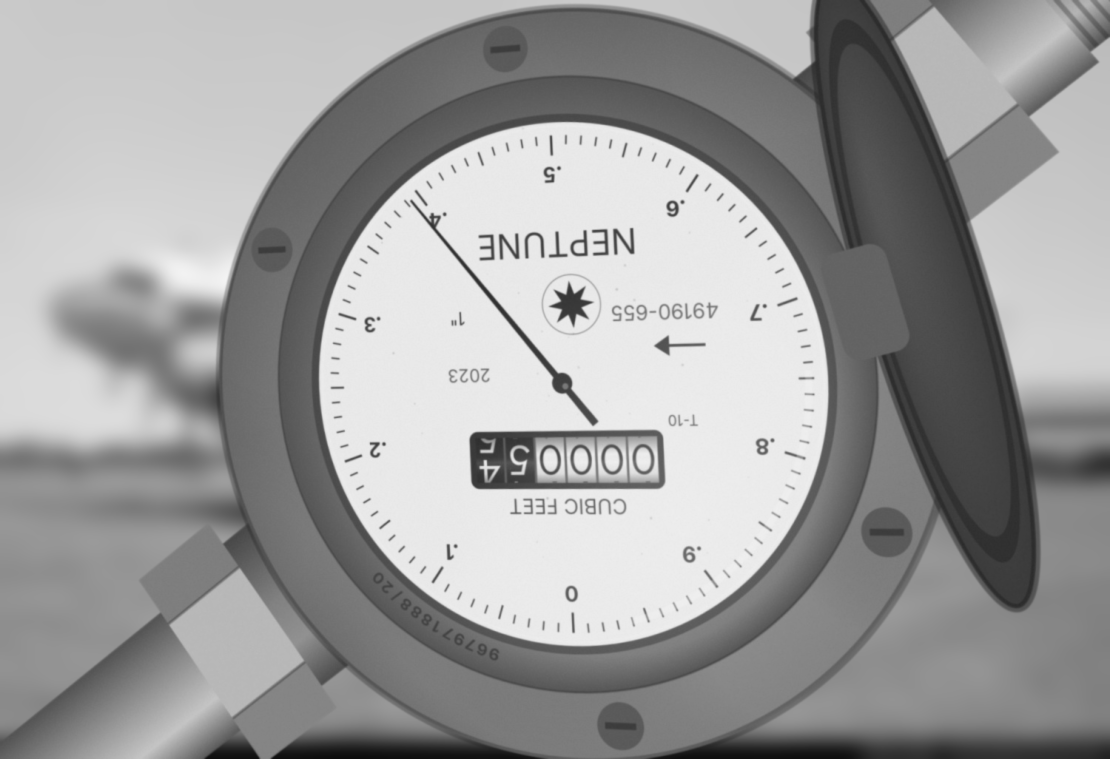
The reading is 54.39 ft³
